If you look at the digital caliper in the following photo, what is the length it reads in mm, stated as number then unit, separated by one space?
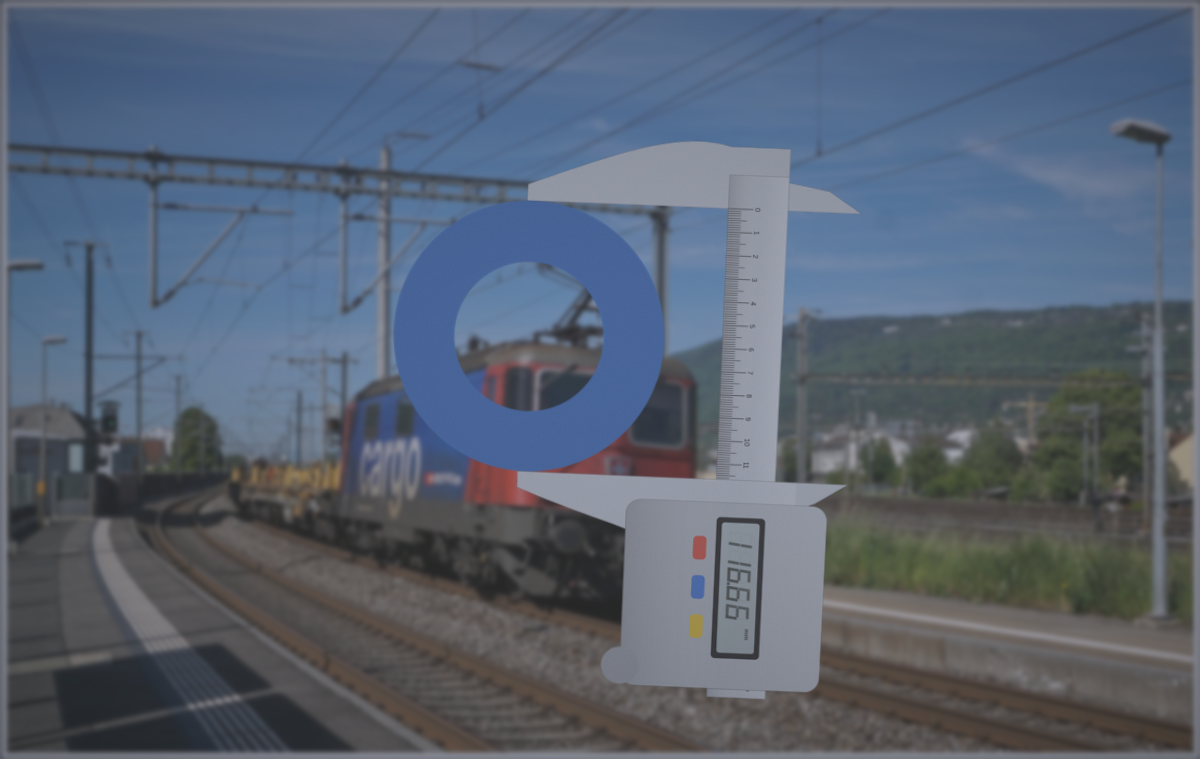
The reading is 116.66 mm
